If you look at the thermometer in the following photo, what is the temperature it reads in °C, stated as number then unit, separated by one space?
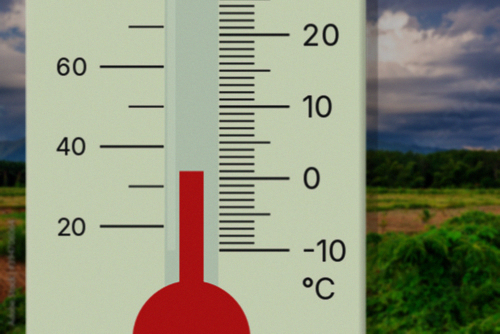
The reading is 1 °C
